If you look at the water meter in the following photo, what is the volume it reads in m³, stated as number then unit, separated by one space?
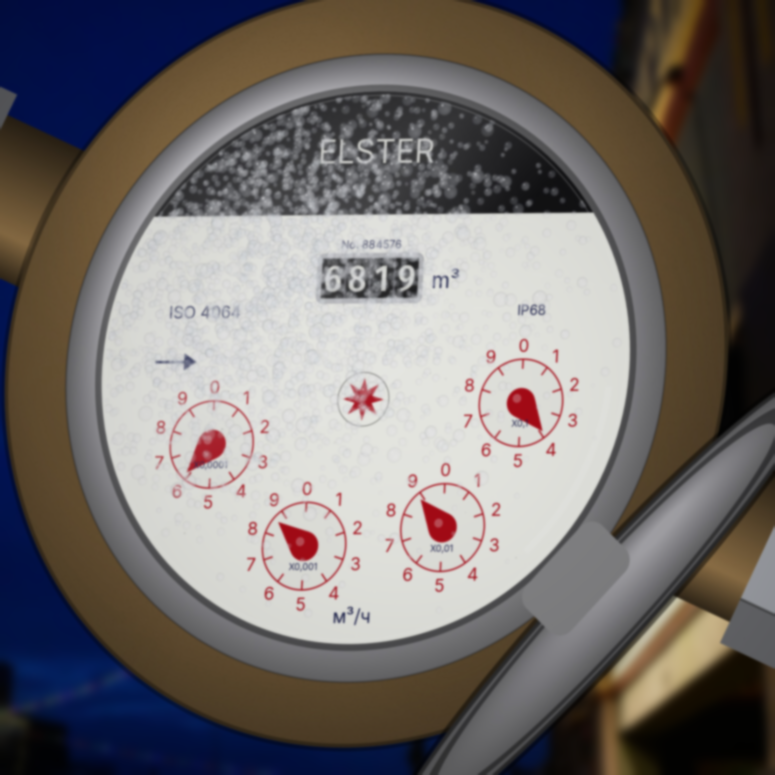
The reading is 6819.3886 m³
